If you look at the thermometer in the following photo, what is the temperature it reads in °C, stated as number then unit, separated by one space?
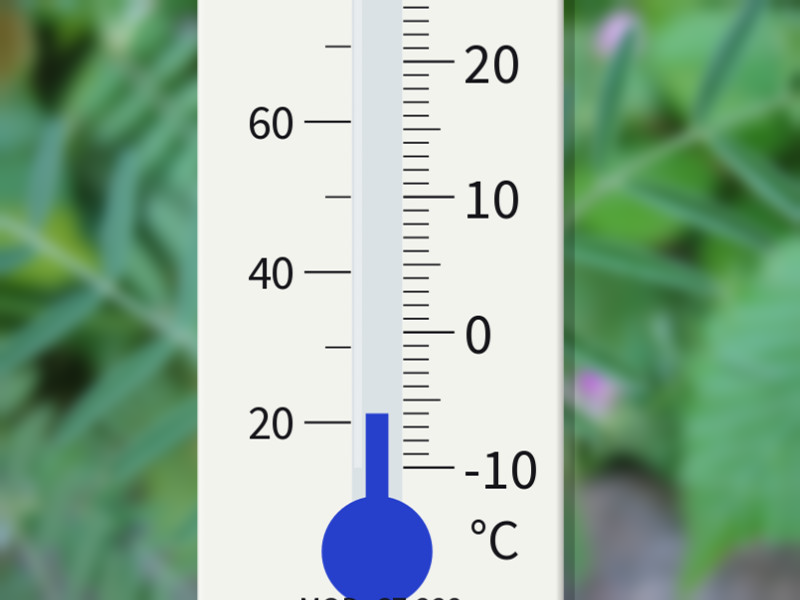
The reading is -6 °C
